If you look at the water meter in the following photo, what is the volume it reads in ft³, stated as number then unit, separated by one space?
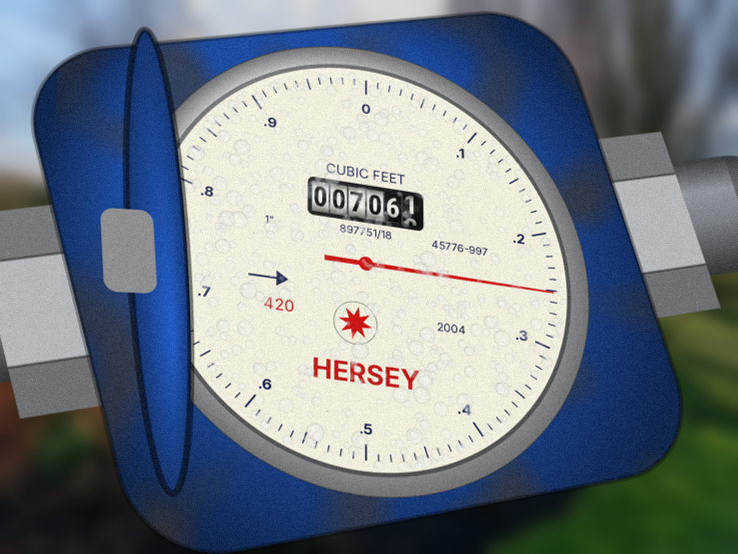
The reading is 7061.25 ft³
